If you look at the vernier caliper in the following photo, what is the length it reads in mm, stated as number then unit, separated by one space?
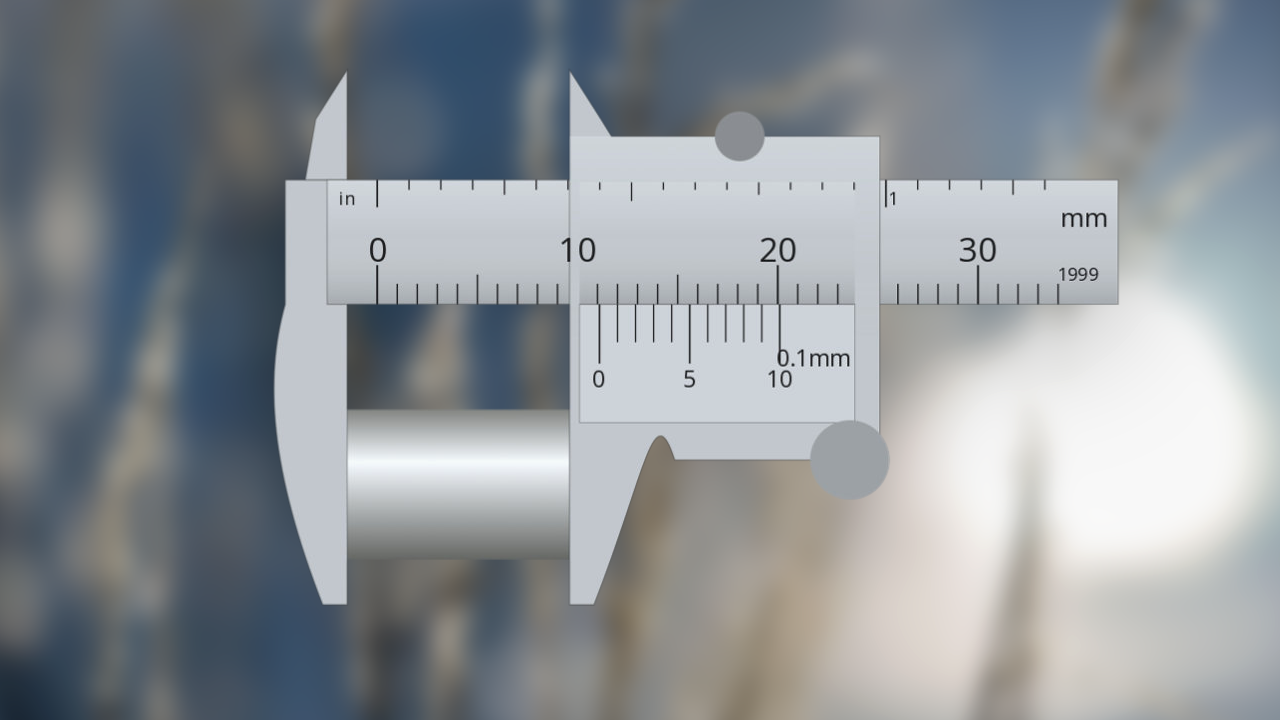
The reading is 11.1 mm
